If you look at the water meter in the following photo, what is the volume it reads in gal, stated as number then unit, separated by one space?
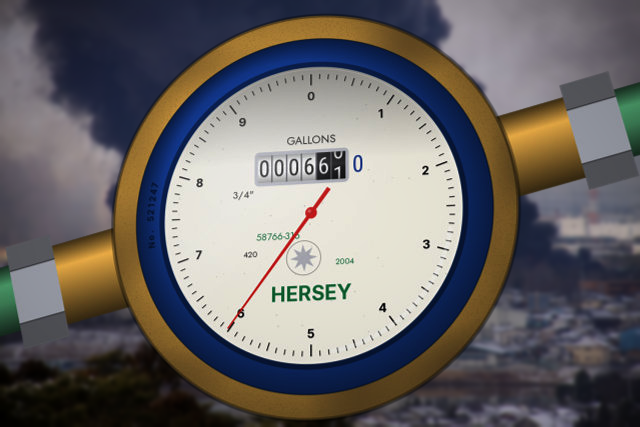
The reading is 6606.0 gal
